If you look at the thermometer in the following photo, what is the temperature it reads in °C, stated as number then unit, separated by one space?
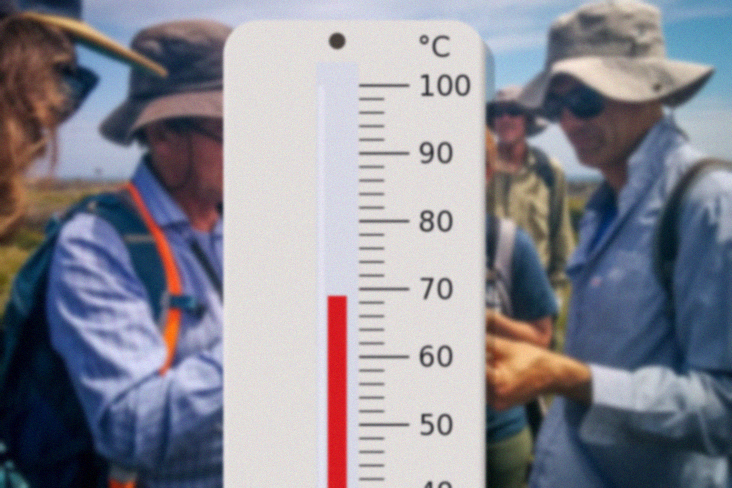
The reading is 69 °C
